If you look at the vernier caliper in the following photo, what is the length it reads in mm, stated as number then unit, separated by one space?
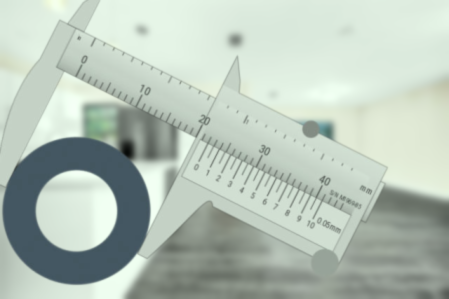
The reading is 22.0 mm
